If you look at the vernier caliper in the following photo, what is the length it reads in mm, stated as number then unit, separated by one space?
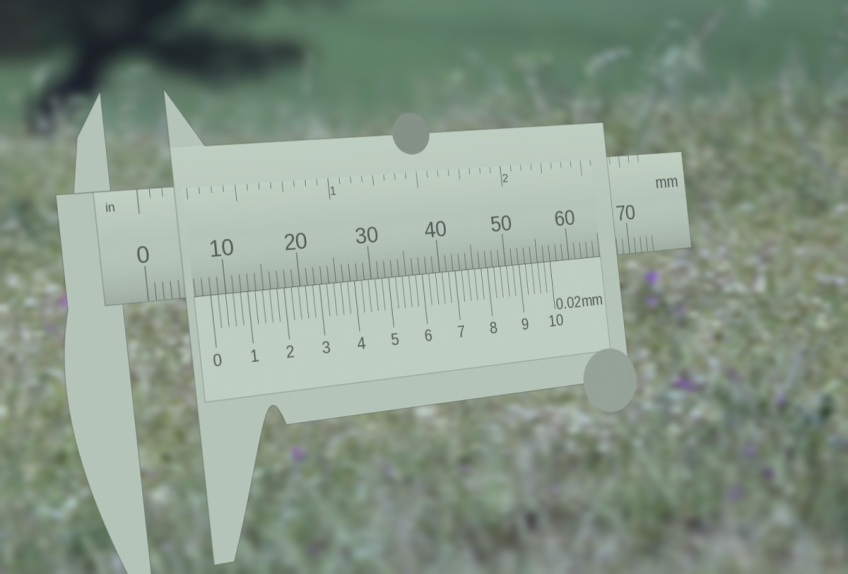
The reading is 8.0 mm
